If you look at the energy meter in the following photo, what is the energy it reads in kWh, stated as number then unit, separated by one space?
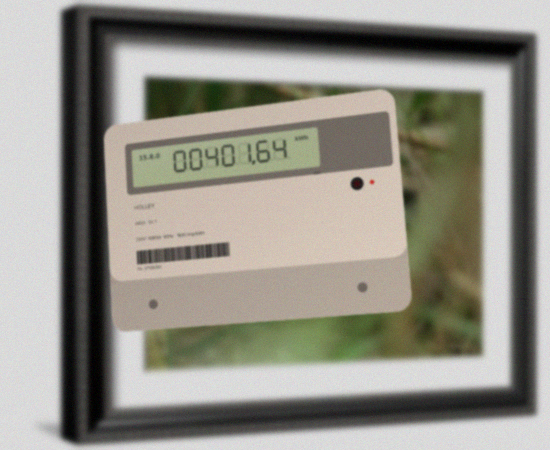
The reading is 401.64 kWh
